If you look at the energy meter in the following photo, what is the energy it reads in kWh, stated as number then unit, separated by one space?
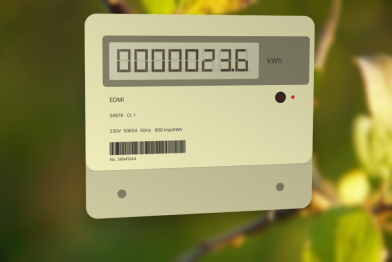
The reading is 23.6 kWh
